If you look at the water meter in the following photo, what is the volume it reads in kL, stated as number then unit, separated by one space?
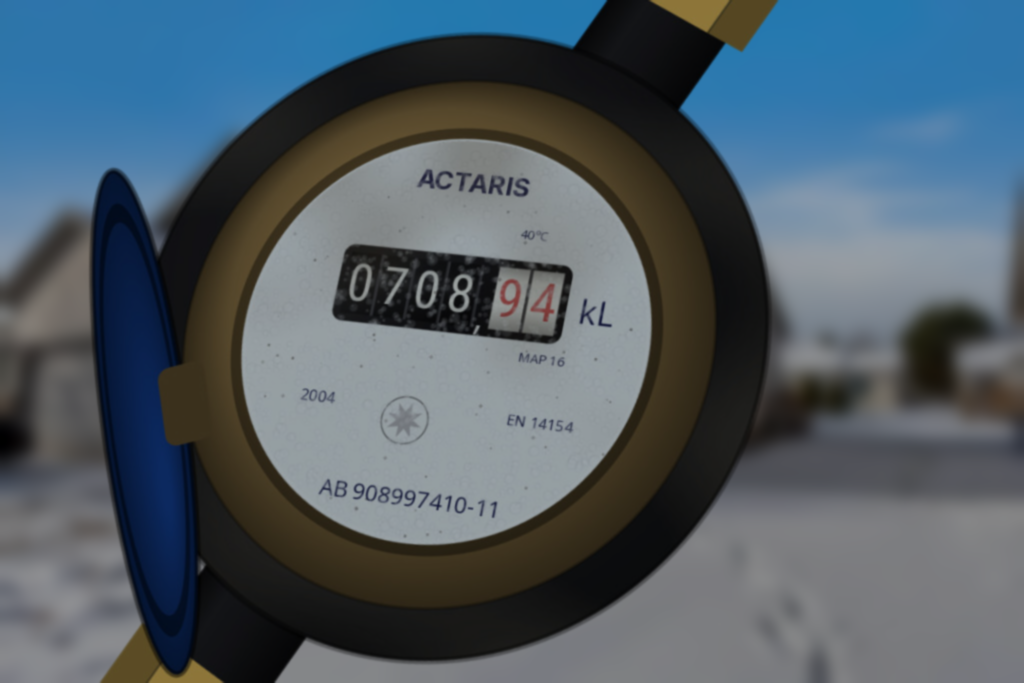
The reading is 708.94 kL
